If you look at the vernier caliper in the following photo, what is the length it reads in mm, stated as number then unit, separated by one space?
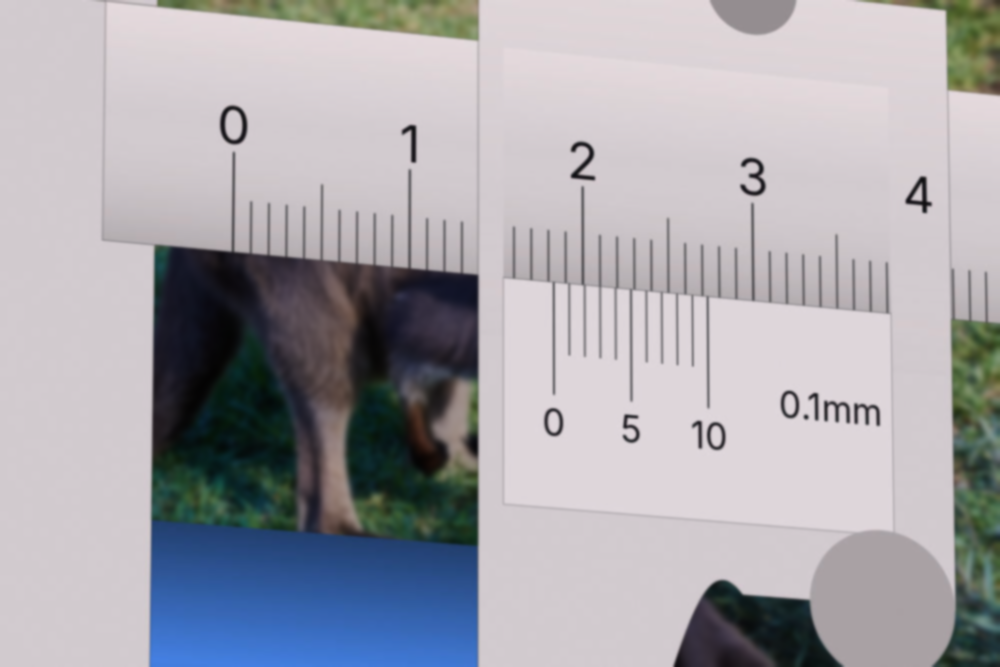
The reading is 18.3 mm
